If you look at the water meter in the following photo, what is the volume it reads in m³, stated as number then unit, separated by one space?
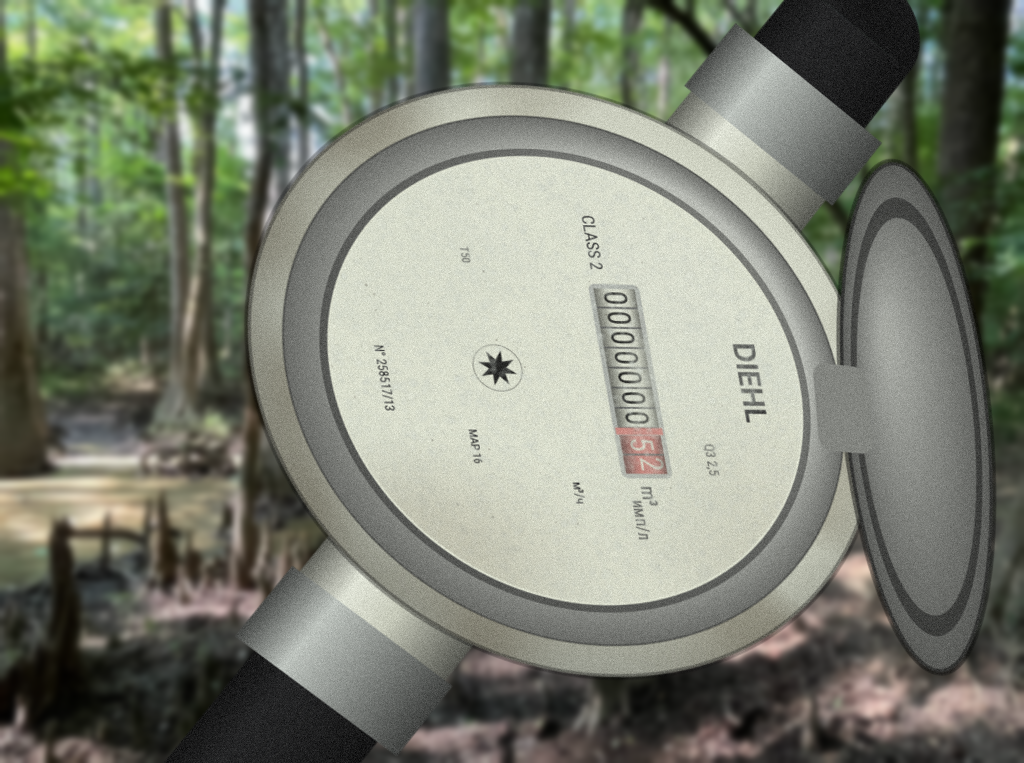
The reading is 0.52 m³
